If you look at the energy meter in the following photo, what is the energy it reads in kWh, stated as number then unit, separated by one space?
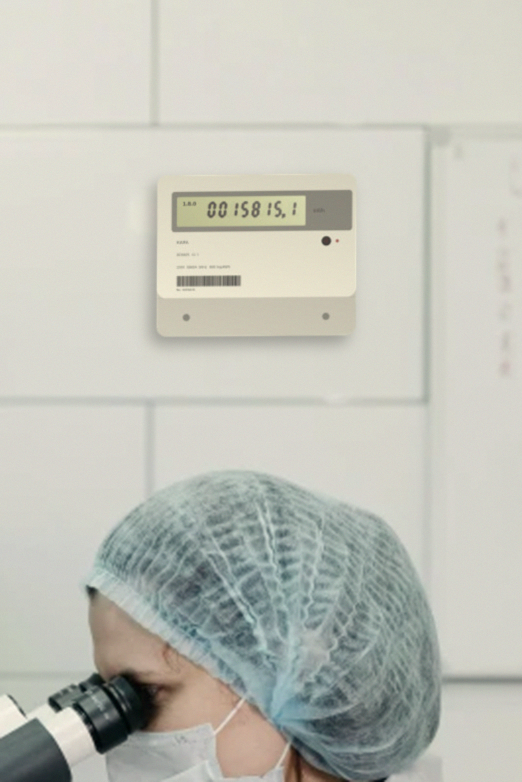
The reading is 15815.1 kWh
